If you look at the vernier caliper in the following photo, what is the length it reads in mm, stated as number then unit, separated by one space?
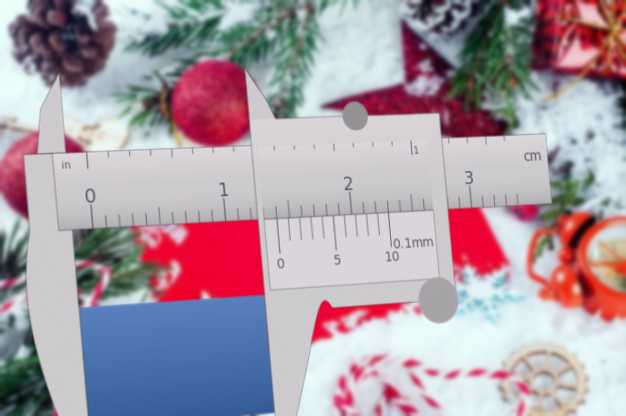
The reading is 14.0 mm
